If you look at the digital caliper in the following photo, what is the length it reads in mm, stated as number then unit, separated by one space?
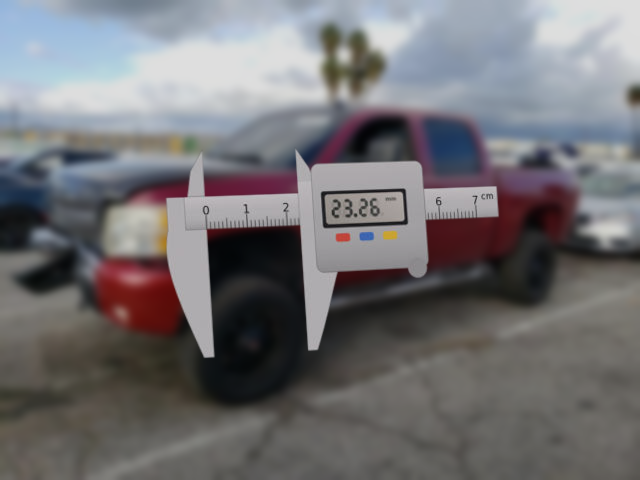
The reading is 23.26 mm
